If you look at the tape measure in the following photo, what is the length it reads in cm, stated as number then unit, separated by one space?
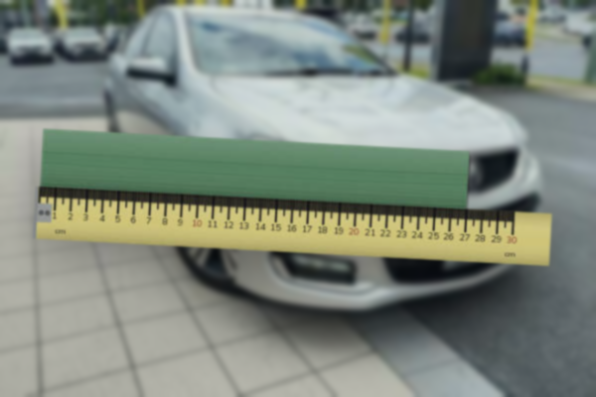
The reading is 27 cm
